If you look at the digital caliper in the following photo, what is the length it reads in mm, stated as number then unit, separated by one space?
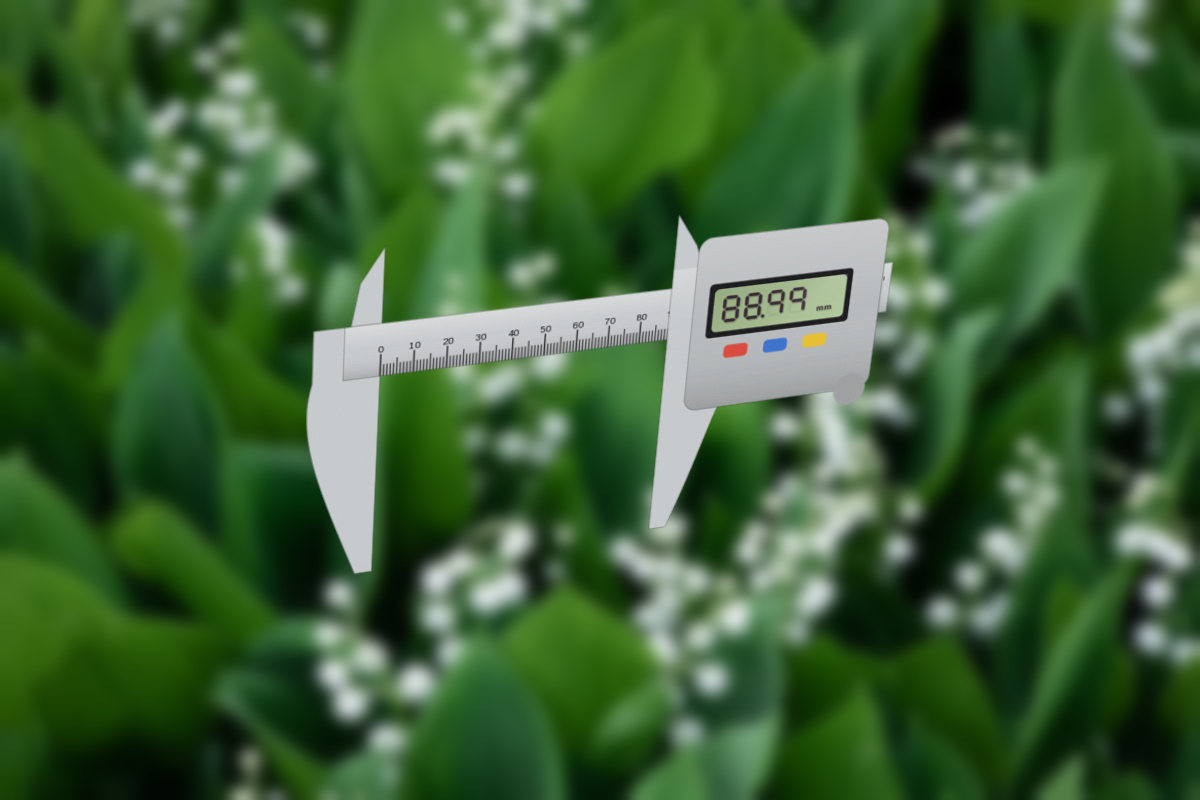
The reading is 88.99 mm
